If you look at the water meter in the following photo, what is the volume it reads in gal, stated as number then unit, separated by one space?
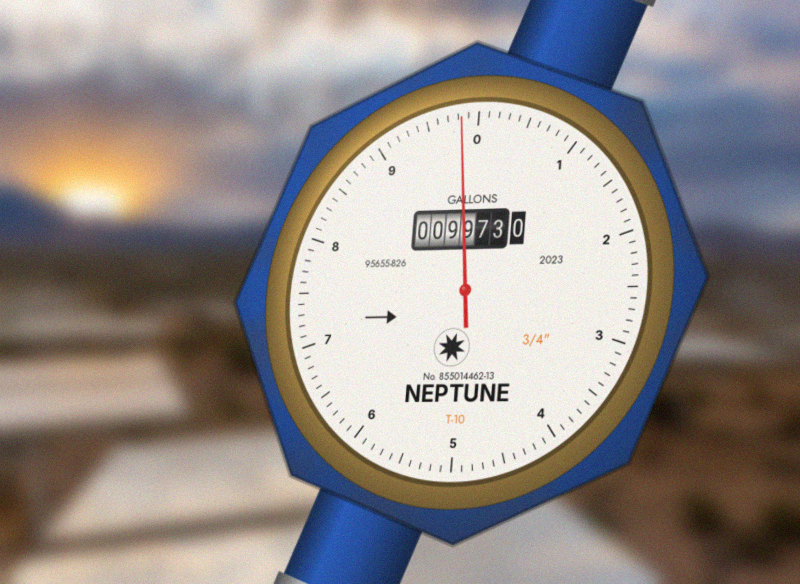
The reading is 99729.8 gal
